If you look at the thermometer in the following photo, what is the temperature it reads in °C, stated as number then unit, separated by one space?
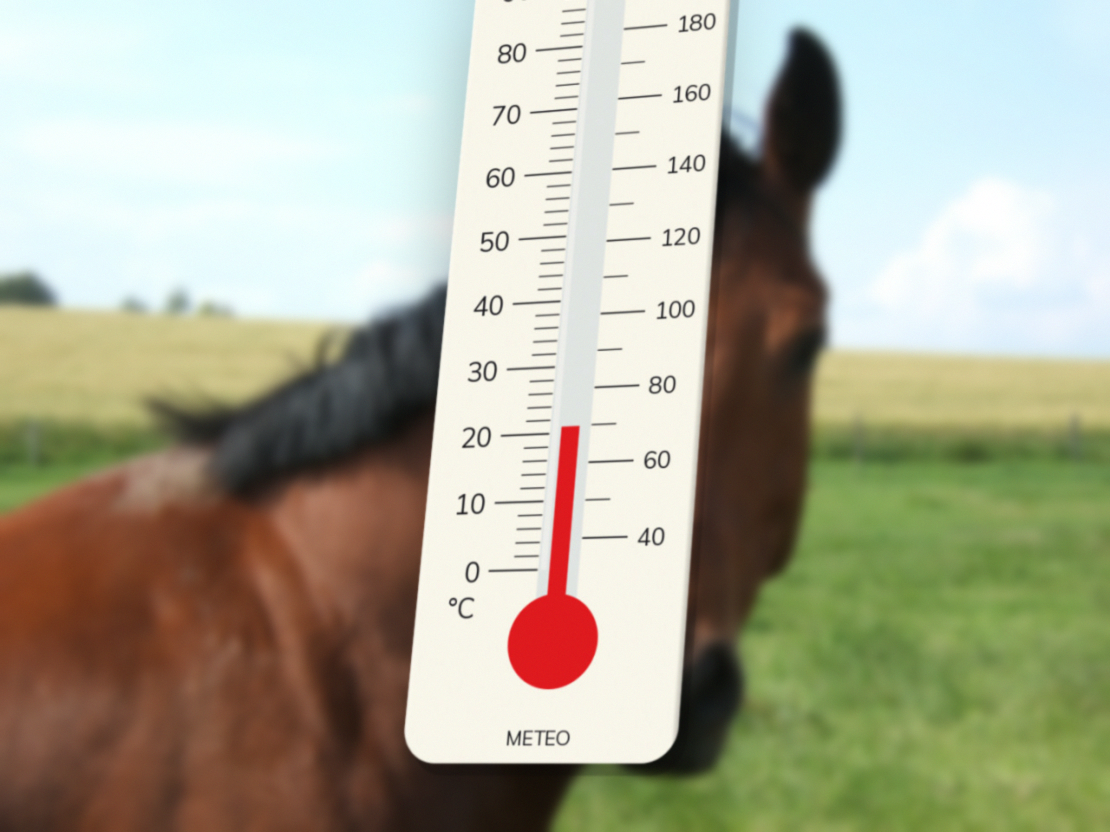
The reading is 21 °C
